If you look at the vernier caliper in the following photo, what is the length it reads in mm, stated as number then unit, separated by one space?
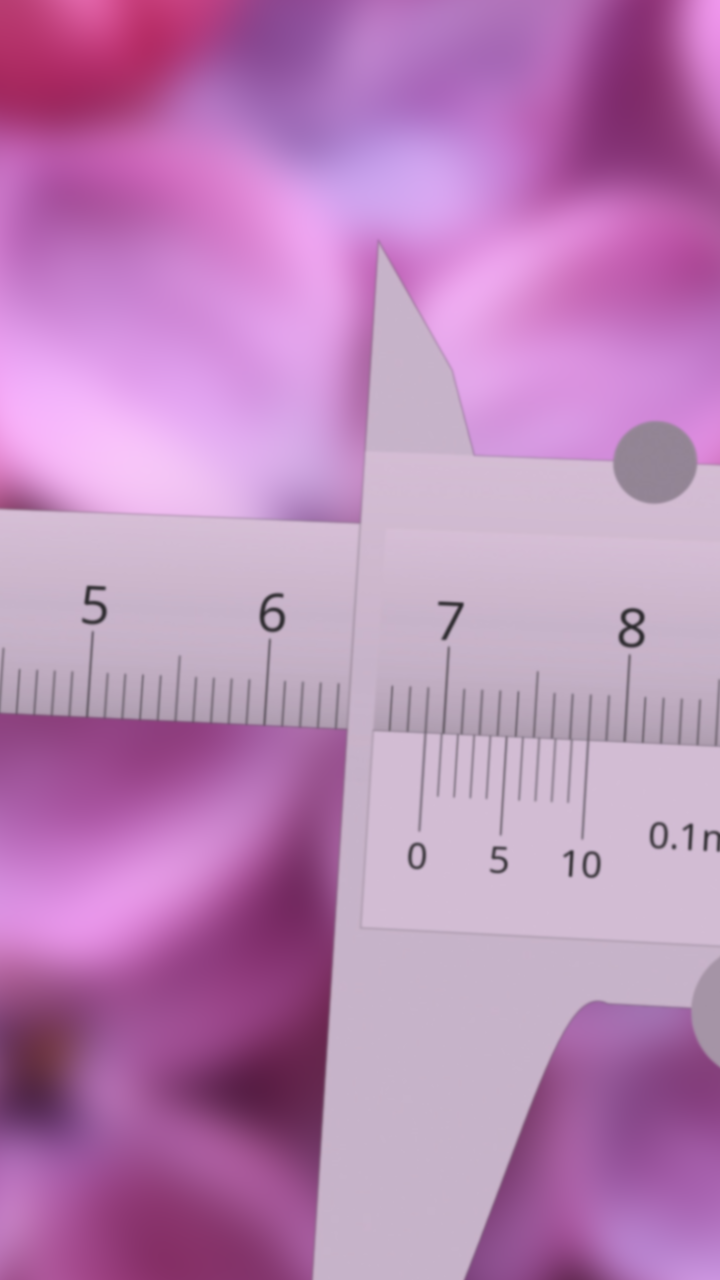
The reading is 69.0 mm
